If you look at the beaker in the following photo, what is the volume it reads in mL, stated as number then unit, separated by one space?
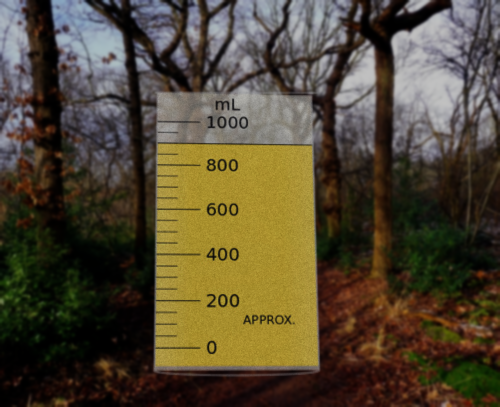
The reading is 900 mL
